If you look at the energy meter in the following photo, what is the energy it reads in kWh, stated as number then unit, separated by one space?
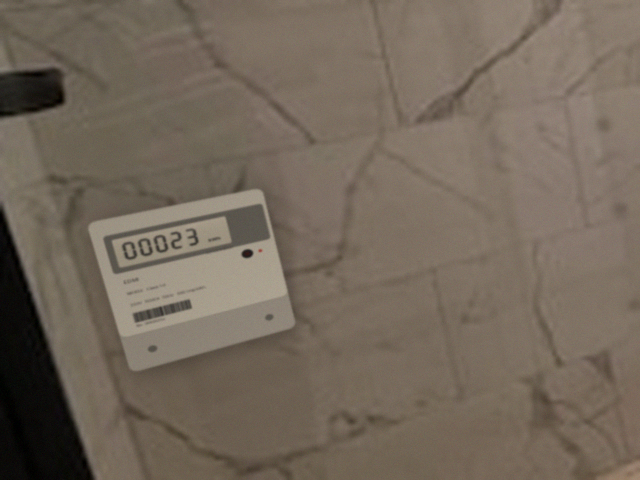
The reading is 23 kWh
